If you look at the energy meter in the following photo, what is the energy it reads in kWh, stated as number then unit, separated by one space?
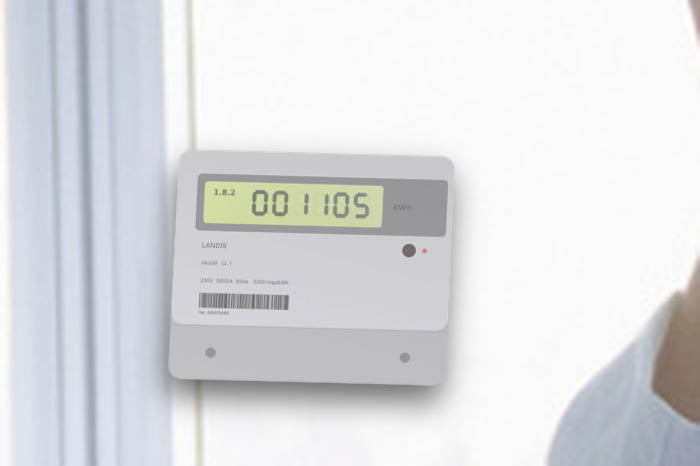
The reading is 1105 kWh
